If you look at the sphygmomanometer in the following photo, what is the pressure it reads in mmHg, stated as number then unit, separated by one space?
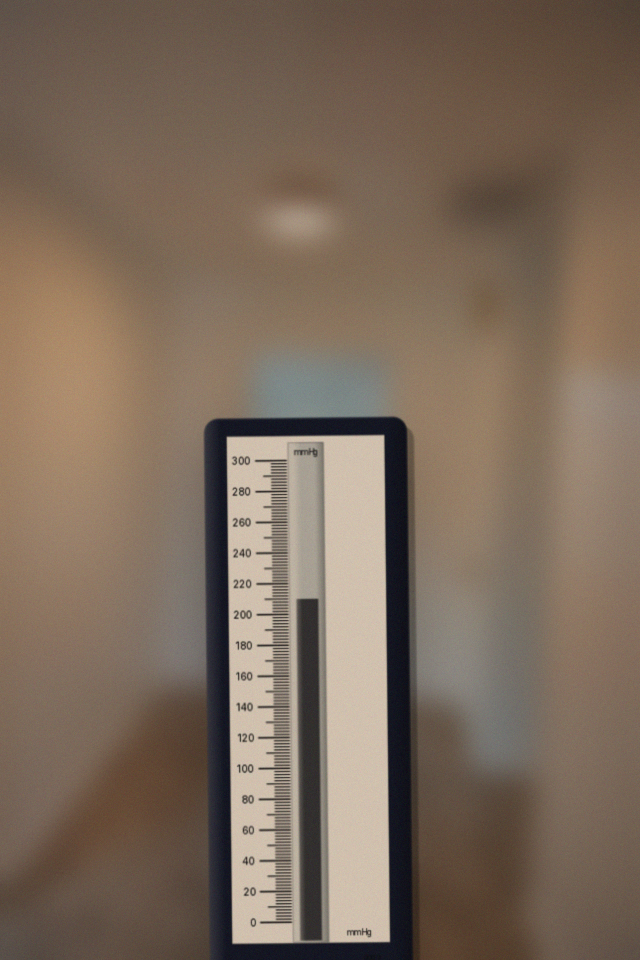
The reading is 210 mmHg
